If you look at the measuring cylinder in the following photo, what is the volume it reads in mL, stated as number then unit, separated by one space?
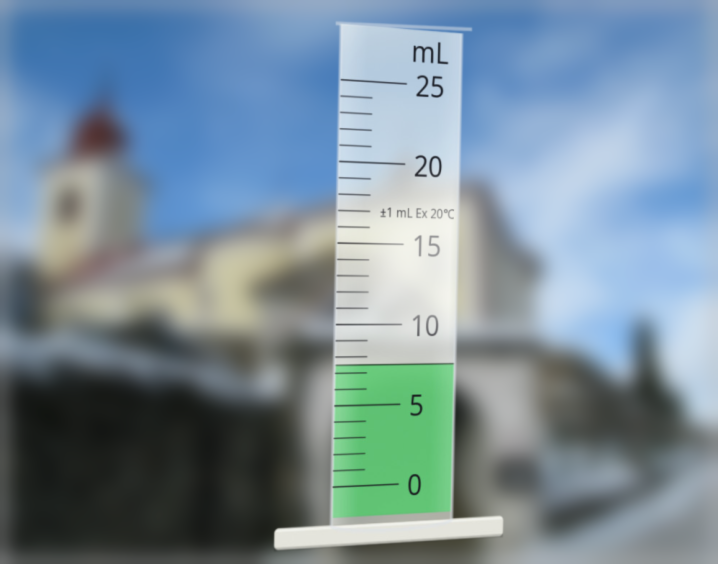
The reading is 7.5 mL
